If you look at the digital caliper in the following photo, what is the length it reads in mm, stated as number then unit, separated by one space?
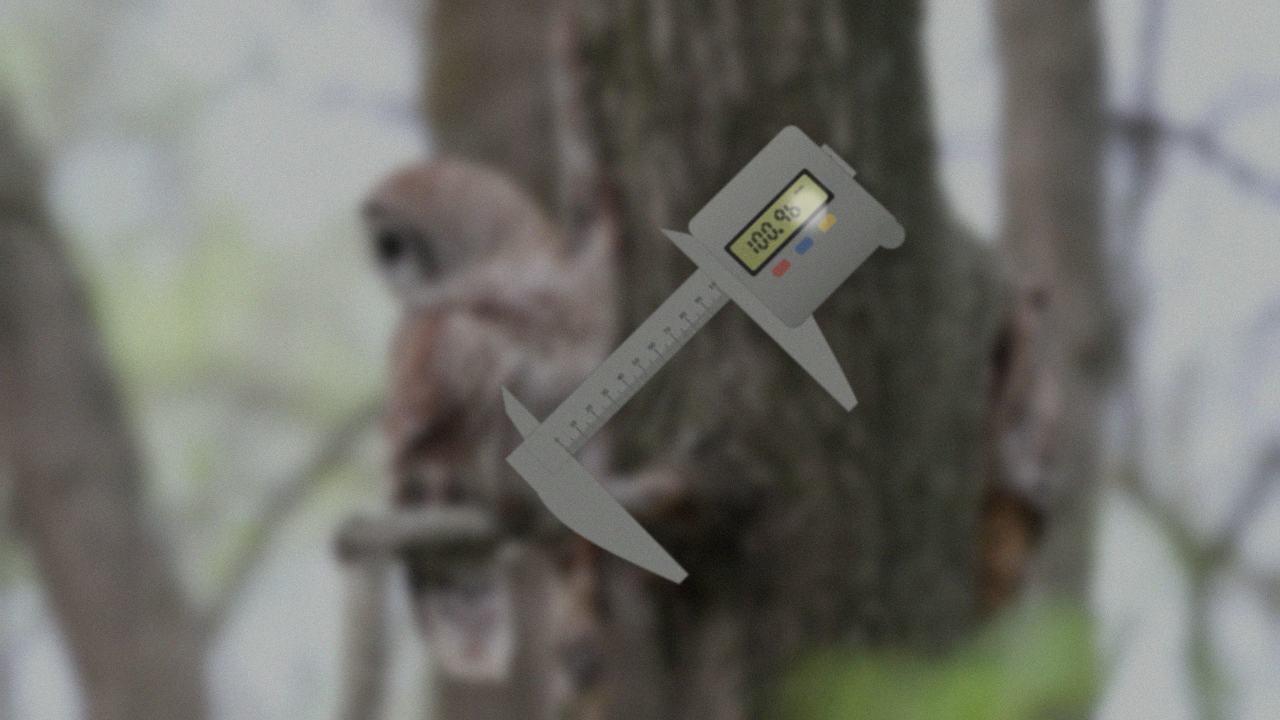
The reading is 100.96 mm
